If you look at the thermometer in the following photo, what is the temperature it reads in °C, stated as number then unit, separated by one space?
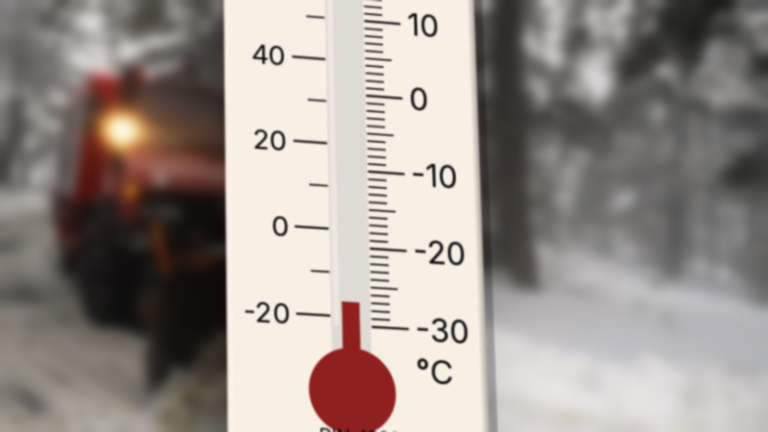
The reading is -27 °C
